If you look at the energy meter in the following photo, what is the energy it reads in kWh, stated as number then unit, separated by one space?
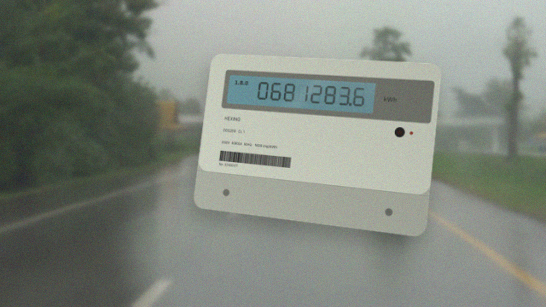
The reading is 681283.6 kWh
